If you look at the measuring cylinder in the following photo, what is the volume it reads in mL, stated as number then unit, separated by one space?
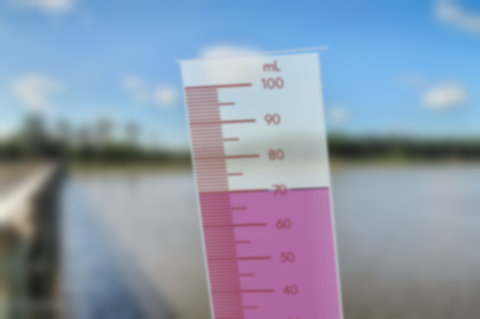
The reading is 70 mL
